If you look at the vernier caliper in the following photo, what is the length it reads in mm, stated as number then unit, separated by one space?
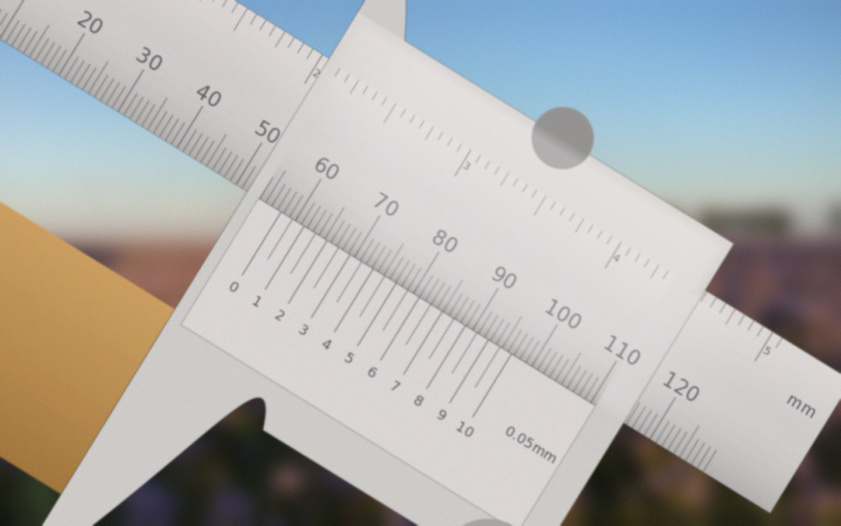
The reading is 57.6 mm
